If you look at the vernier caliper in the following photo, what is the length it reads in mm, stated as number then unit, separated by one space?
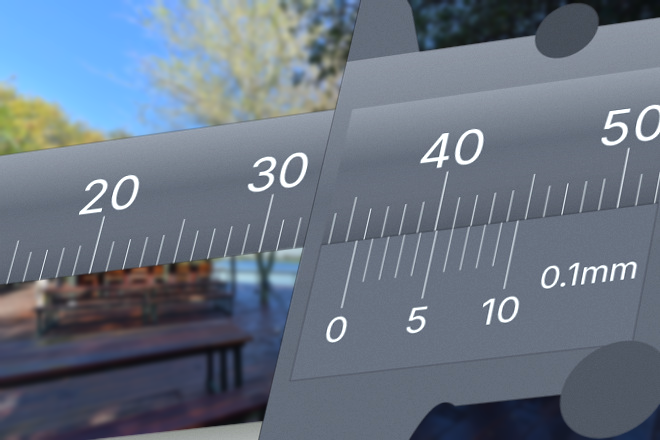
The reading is 35.6 mm
